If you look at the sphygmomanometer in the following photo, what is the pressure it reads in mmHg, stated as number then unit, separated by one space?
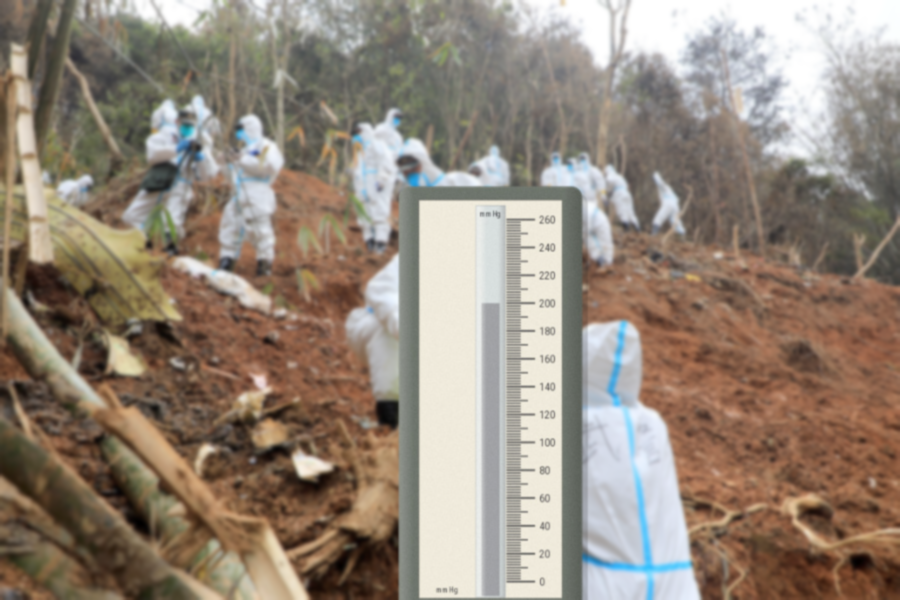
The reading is 200 mmHg
